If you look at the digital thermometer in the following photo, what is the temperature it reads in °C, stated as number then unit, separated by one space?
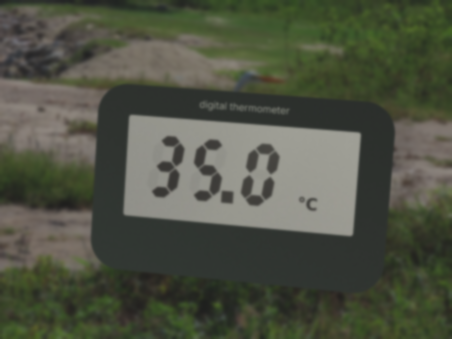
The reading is 35.0 °C
